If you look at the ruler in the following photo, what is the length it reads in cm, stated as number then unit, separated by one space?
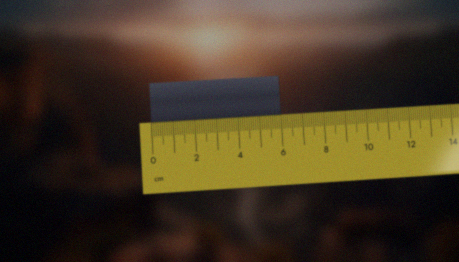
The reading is 6 cm
